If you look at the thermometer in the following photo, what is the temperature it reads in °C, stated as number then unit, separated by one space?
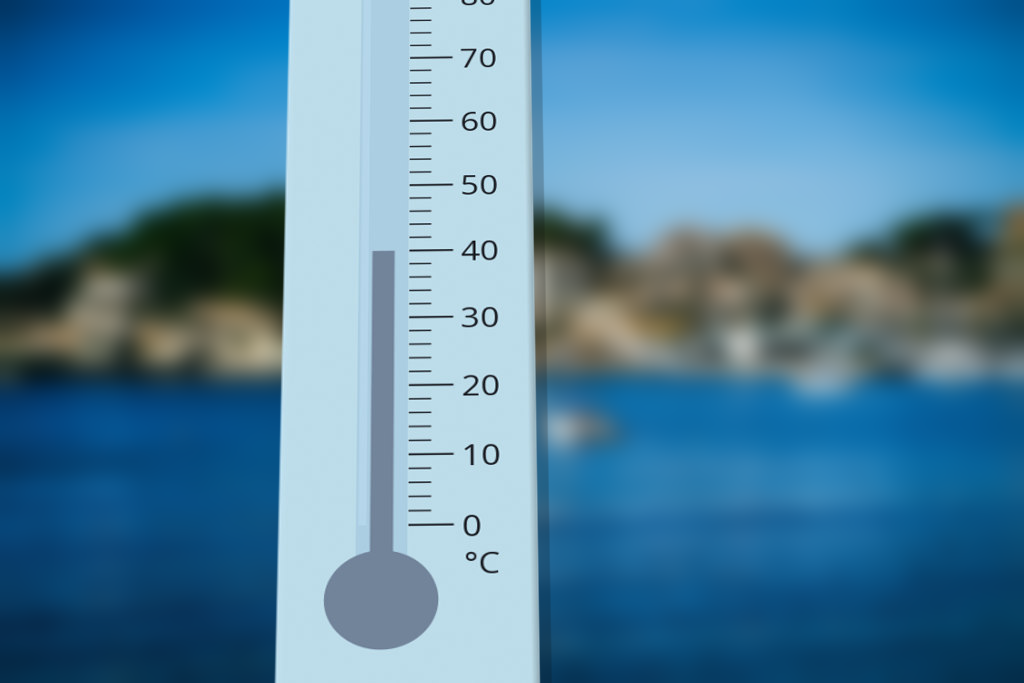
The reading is 40 °C
